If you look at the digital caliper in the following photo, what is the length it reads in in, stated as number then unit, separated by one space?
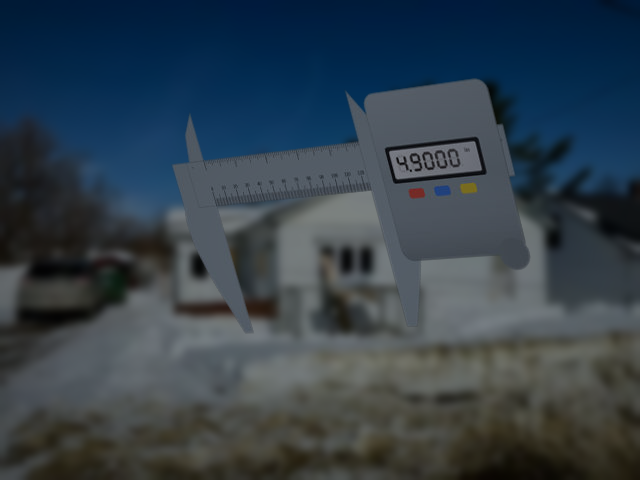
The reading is 4.9000 in
